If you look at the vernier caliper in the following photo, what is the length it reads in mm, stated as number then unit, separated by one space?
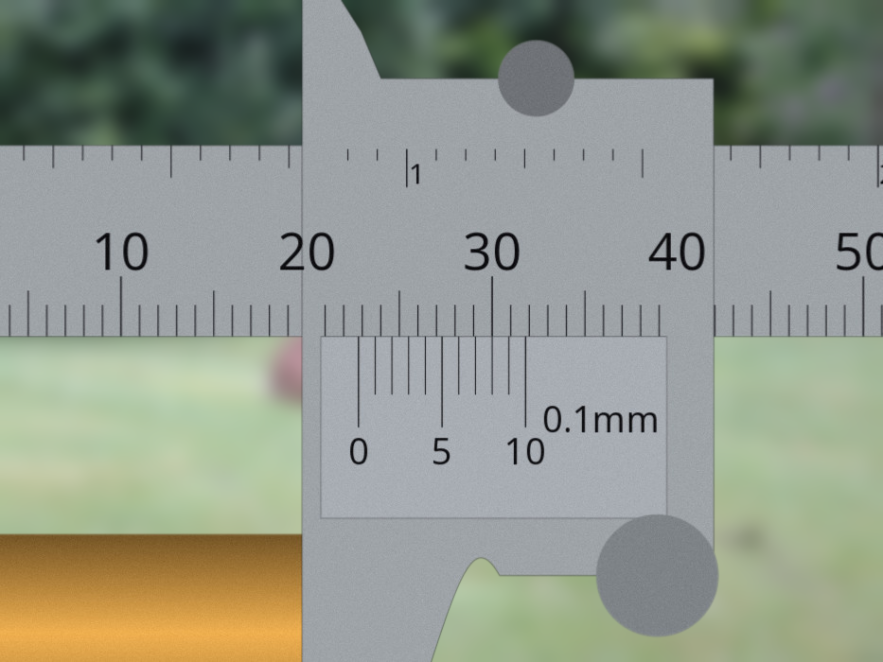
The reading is 22.8 mm
